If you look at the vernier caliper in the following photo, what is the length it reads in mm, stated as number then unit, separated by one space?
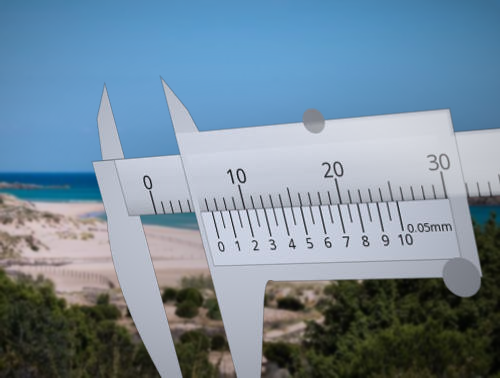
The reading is 6.4 mm
